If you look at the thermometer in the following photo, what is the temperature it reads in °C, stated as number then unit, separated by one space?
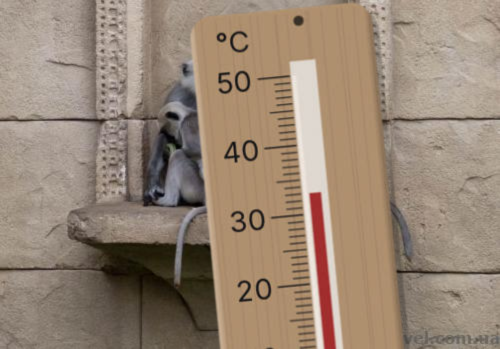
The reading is 33 °C
